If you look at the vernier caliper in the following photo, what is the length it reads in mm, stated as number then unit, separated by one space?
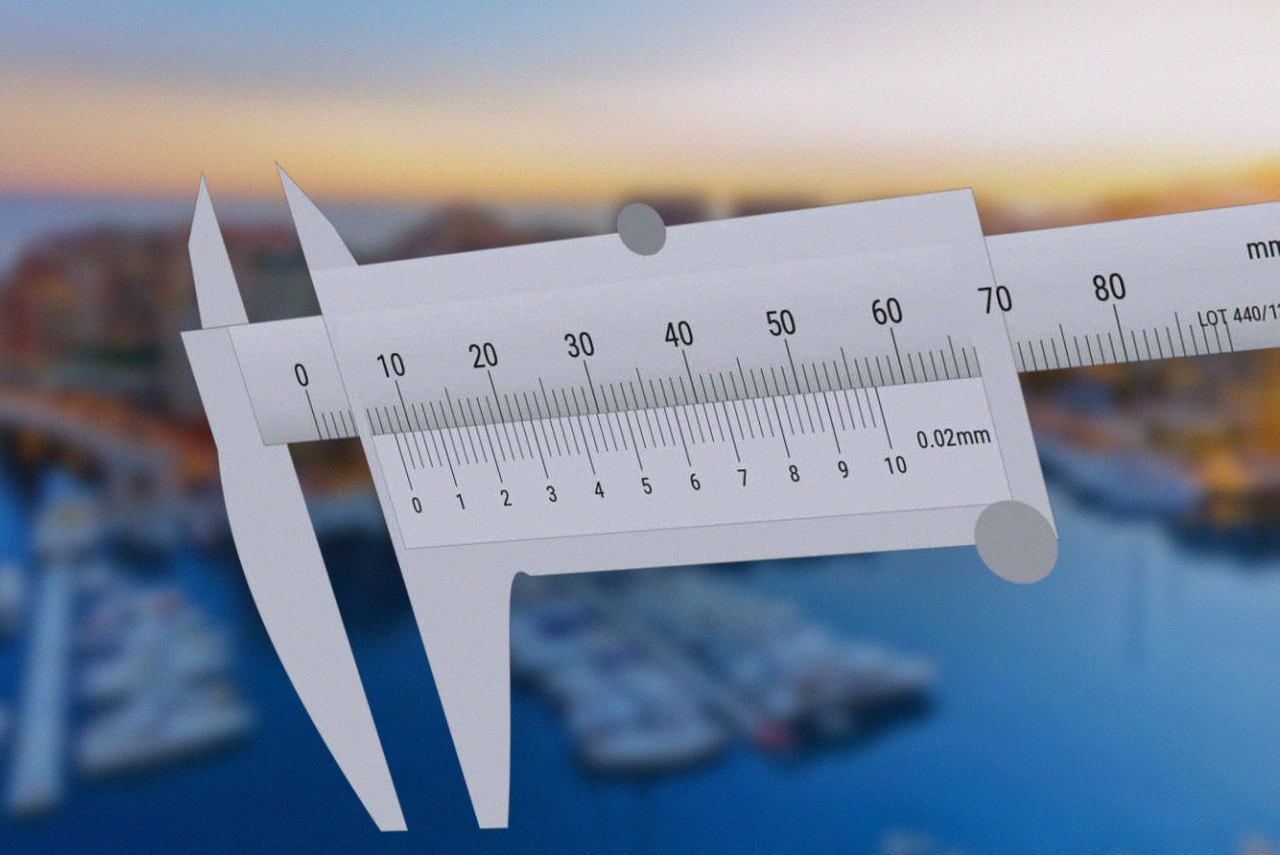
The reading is 8.2 mm
